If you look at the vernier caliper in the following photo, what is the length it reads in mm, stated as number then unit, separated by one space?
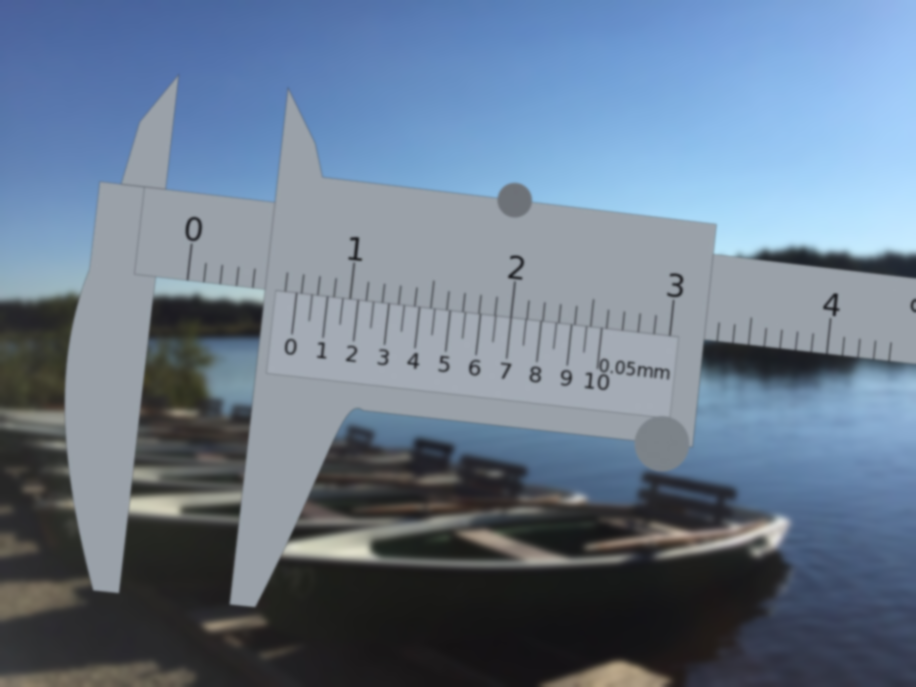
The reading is 6.7 mm
